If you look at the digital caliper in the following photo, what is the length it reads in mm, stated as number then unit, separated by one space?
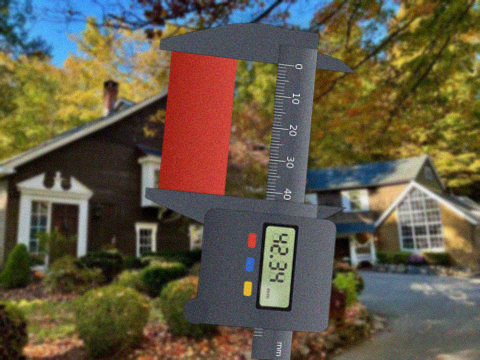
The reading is 42.34 mm
